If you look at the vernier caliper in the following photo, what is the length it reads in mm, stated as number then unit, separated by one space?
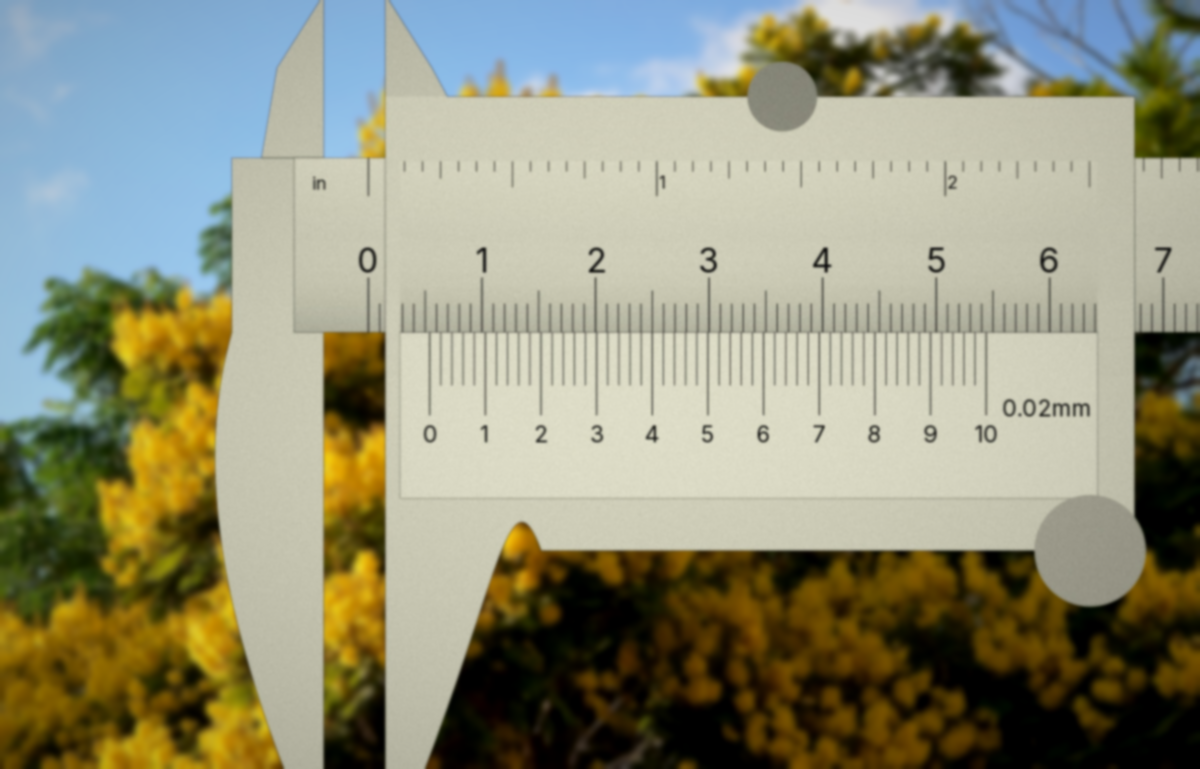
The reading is 5.4 mm
